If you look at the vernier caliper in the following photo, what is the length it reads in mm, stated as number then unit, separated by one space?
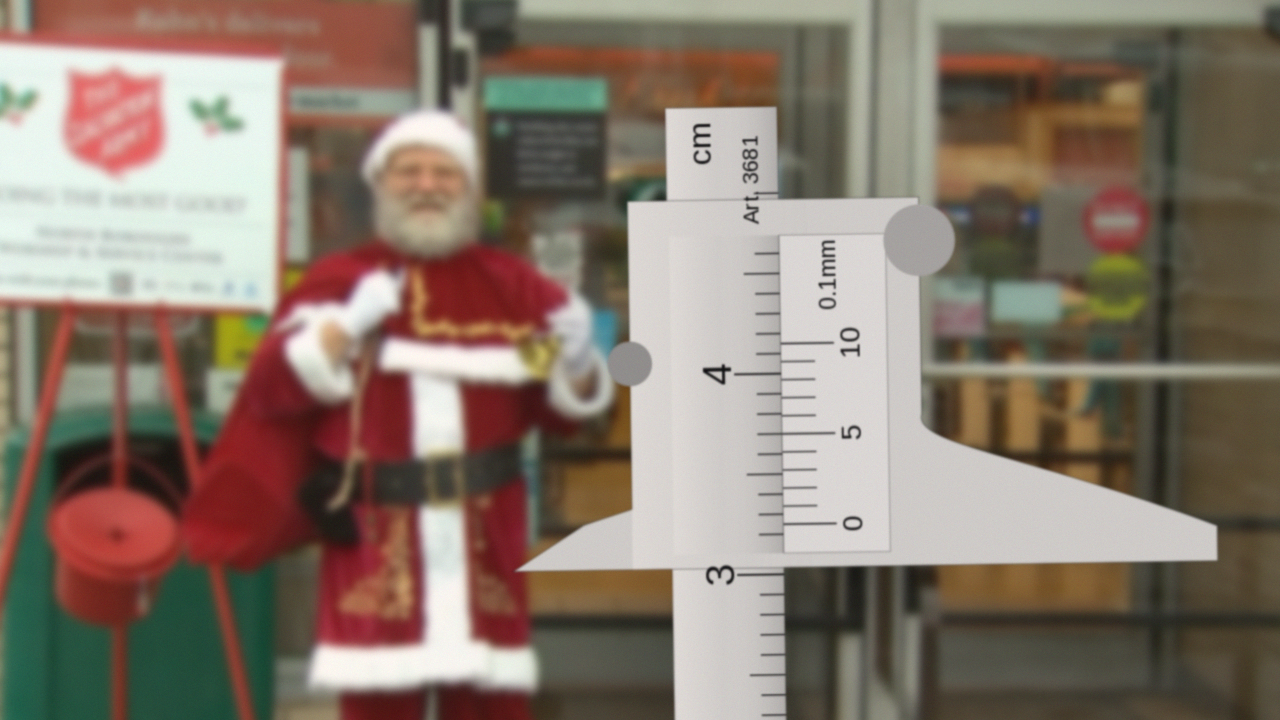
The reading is 32.5 mm
